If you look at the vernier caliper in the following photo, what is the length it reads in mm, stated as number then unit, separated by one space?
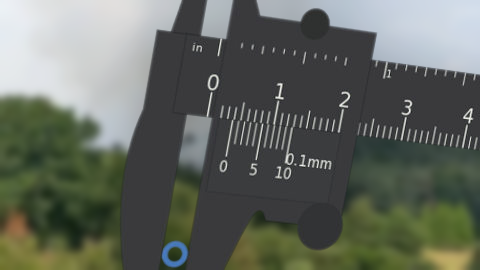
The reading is 3.8 mm
